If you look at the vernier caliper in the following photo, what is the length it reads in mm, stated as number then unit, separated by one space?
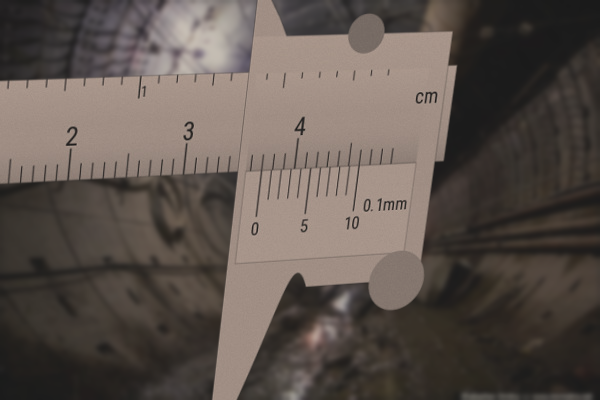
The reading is 37.0 mm
